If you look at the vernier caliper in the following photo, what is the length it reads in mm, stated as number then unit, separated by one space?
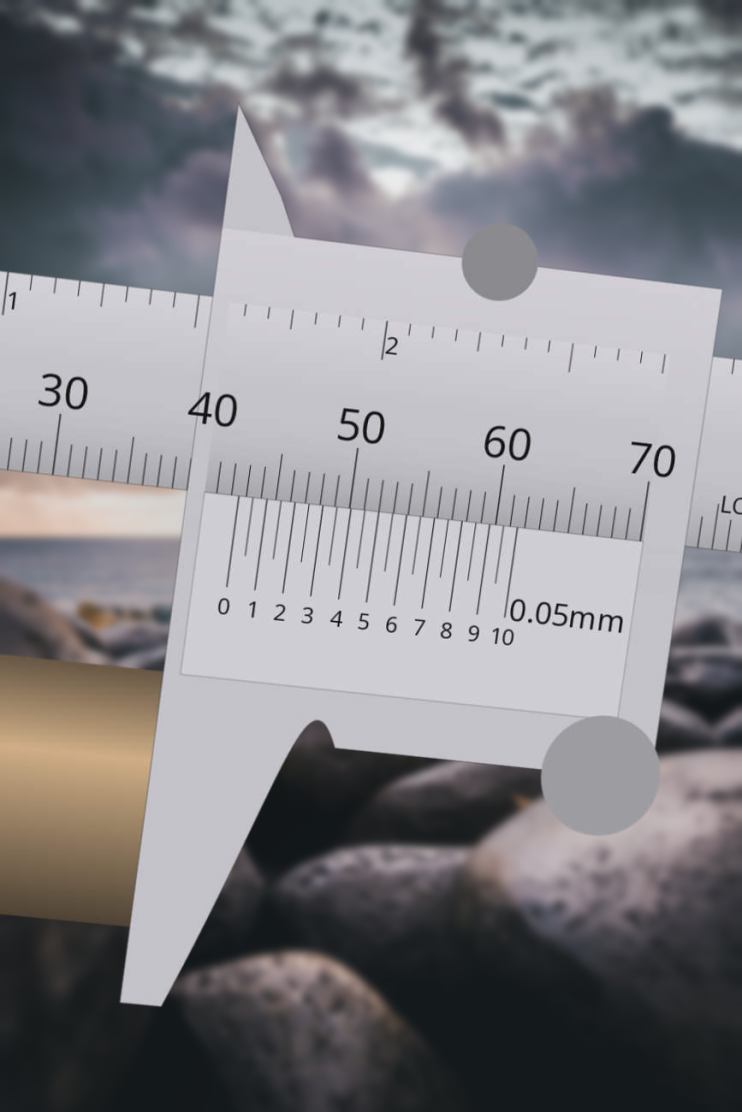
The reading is 42.5 mm
